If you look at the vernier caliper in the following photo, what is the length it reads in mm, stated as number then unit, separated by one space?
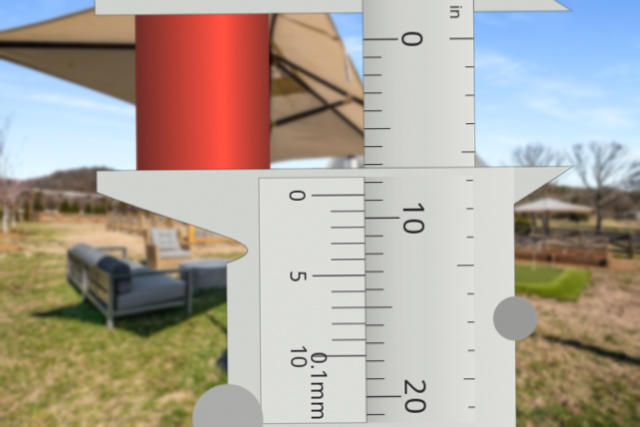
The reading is 8.7 mm
